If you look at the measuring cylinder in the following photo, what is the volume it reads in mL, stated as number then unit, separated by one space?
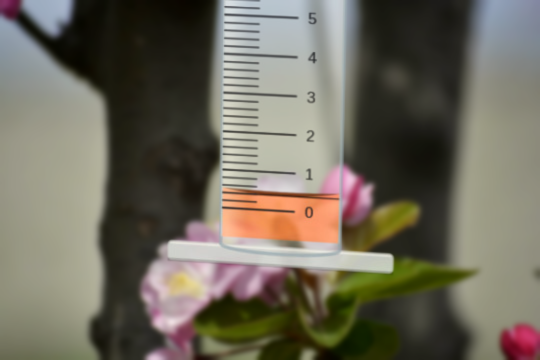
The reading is 0.4 mL
